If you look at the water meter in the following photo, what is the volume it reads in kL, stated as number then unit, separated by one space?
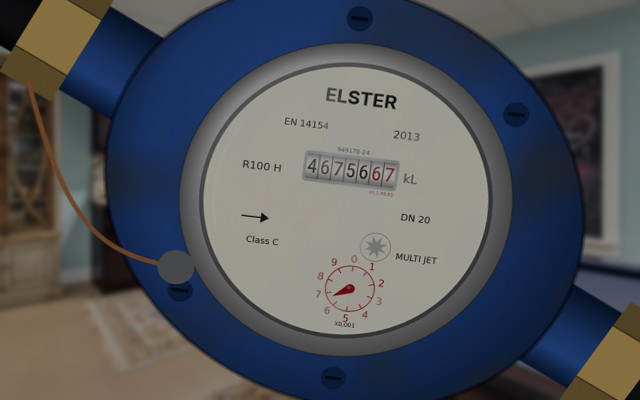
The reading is 46756.676 kL
